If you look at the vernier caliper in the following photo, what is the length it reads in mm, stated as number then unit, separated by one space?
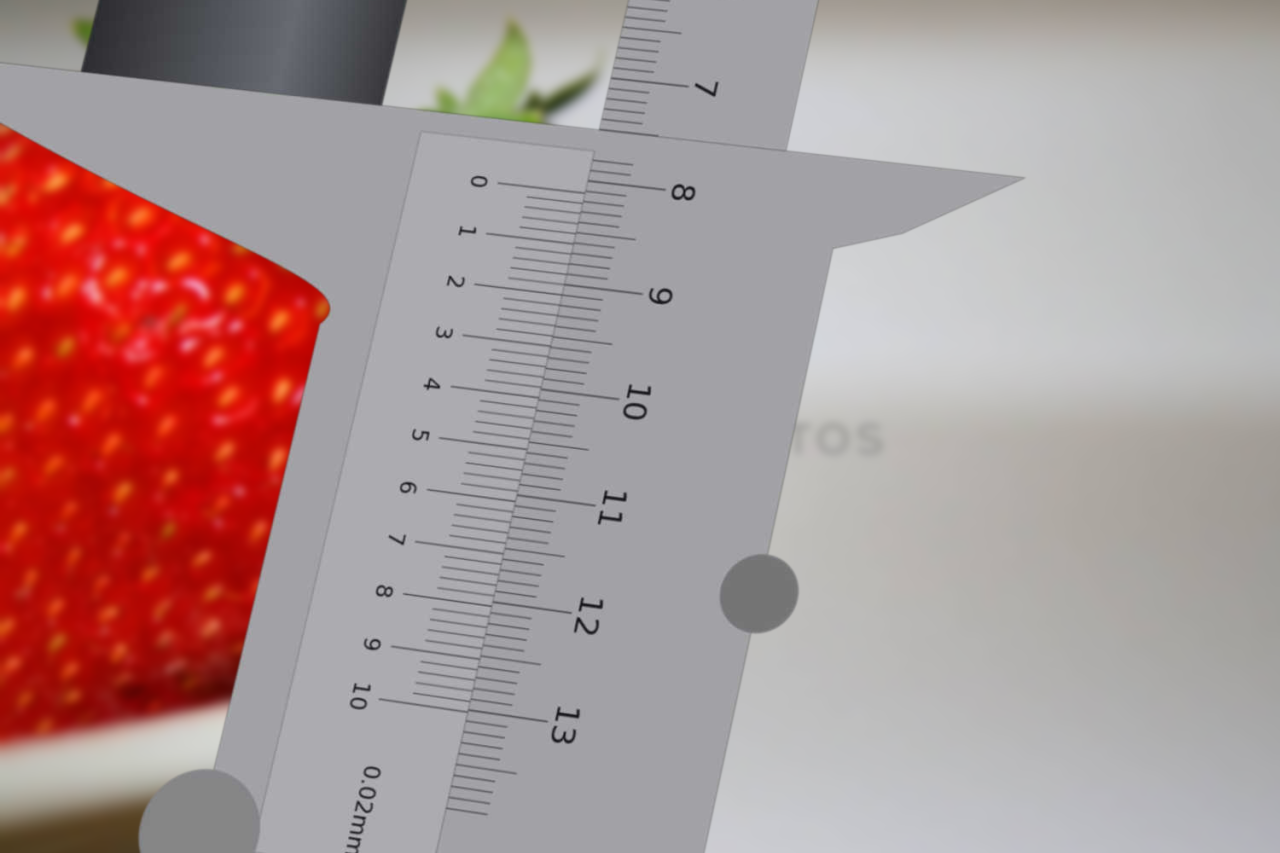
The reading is 81.2 mm
